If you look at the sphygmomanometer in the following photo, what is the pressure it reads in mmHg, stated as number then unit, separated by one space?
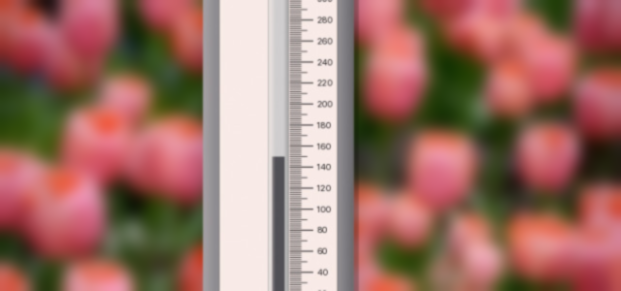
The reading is 150 mmHg
